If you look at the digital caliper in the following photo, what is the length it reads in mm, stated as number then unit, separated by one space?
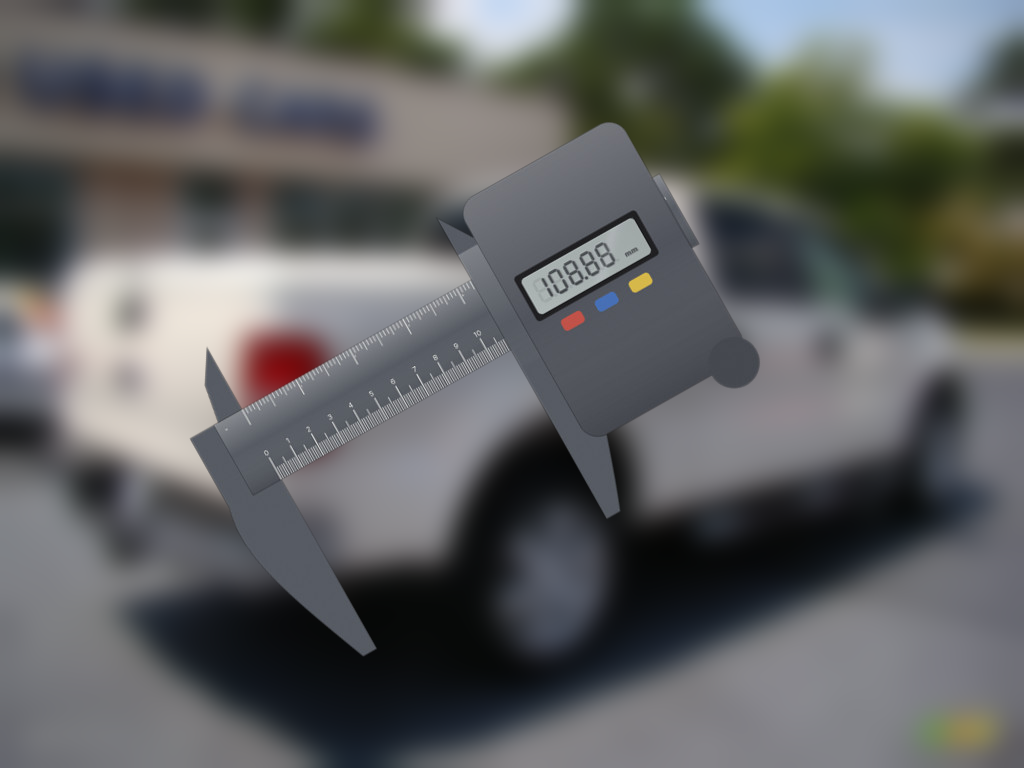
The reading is 108.88 mm
